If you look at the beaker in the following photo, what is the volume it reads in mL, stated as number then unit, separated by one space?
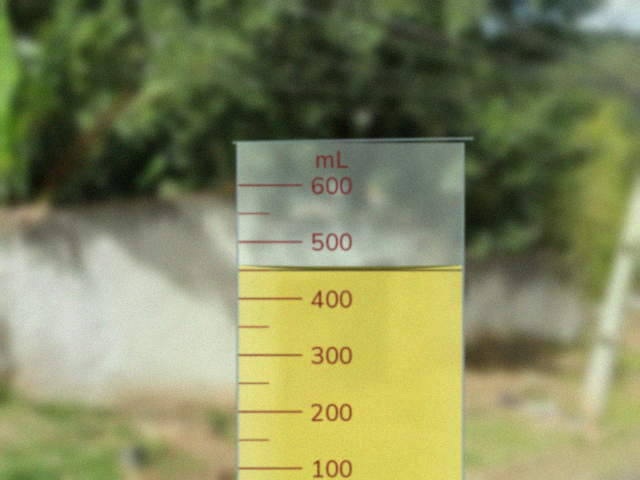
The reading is 450 mL
